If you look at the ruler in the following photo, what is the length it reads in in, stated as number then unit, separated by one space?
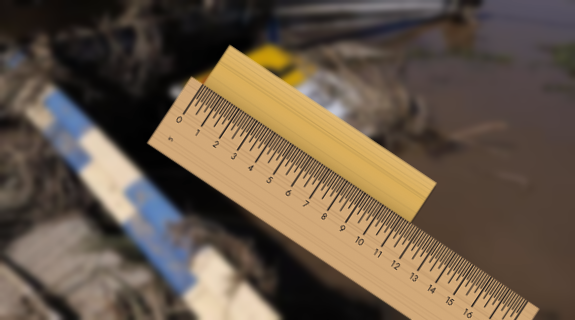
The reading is 11.5 in
